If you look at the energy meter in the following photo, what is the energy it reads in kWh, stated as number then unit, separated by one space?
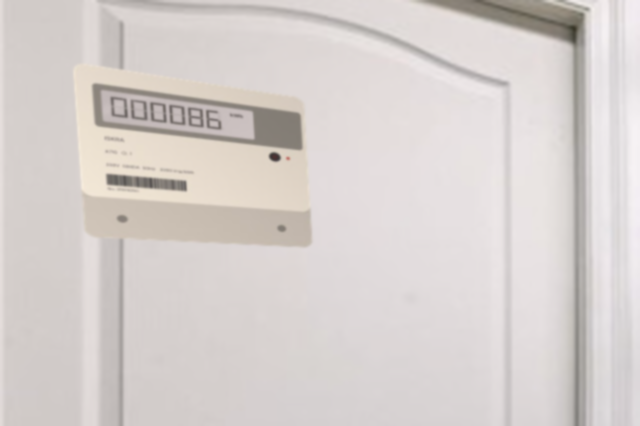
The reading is 86 kWh
